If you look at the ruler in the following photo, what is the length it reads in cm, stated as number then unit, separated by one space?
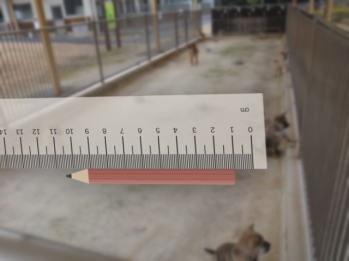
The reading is 9.5 cm
